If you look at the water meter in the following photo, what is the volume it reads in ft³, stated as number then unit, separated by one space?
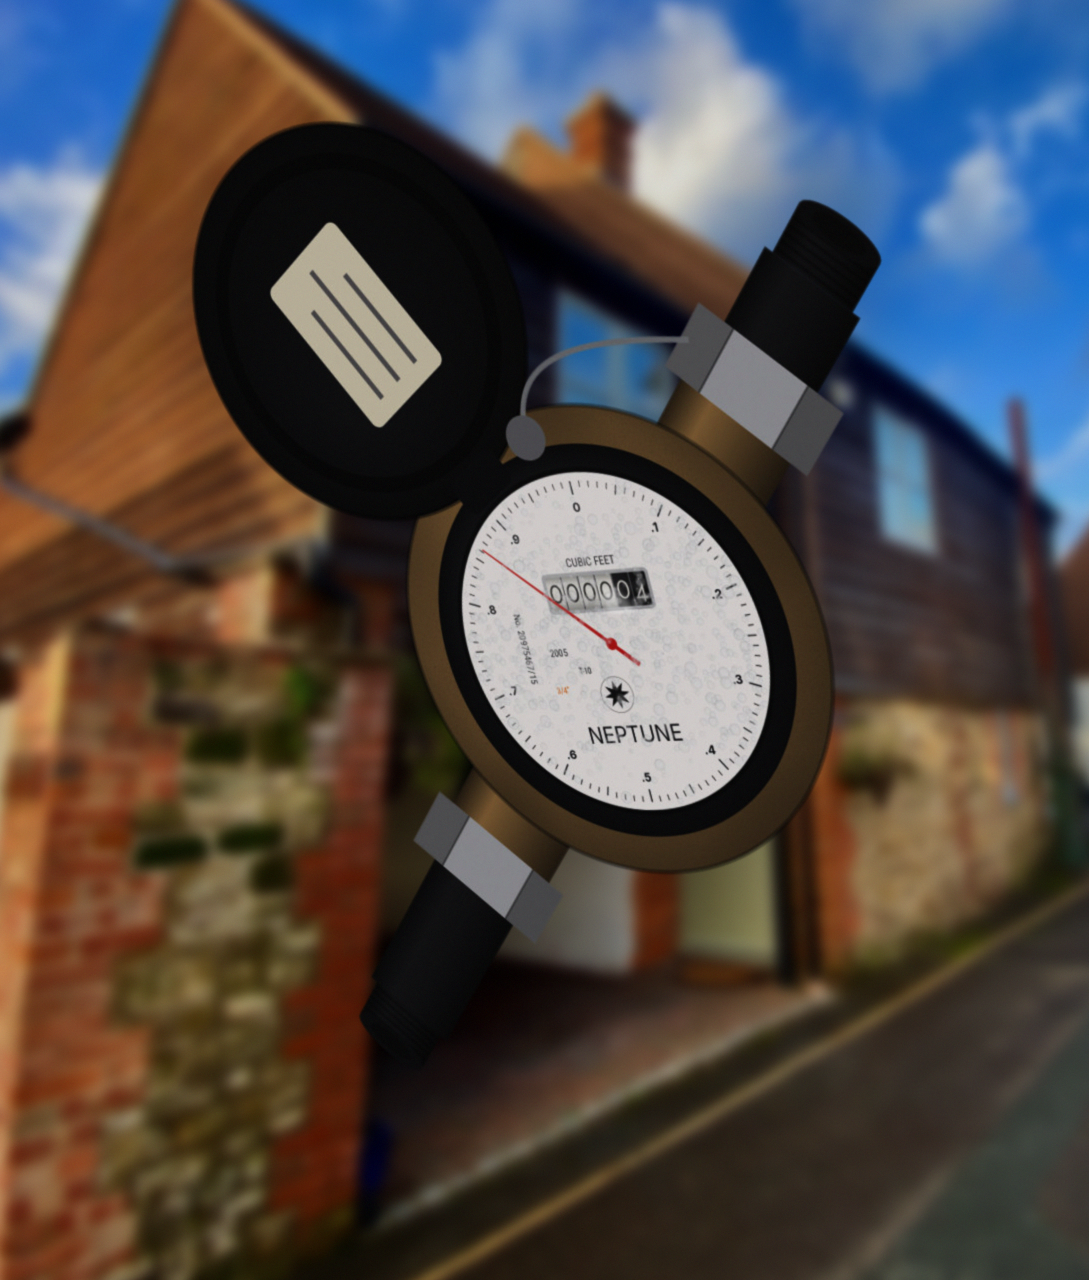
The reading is 3.86 ft³
